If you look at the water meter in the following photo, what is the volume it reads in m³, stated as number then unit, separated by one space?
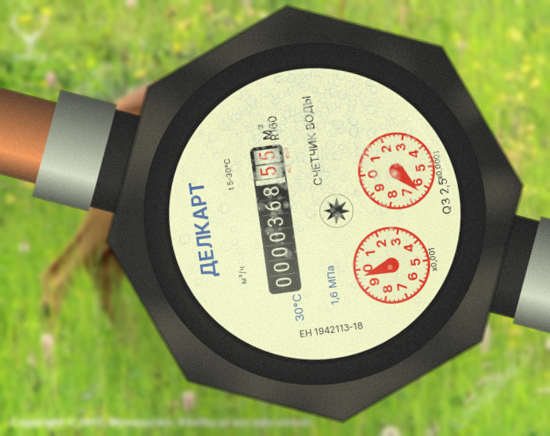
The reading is 368.5496 m³
